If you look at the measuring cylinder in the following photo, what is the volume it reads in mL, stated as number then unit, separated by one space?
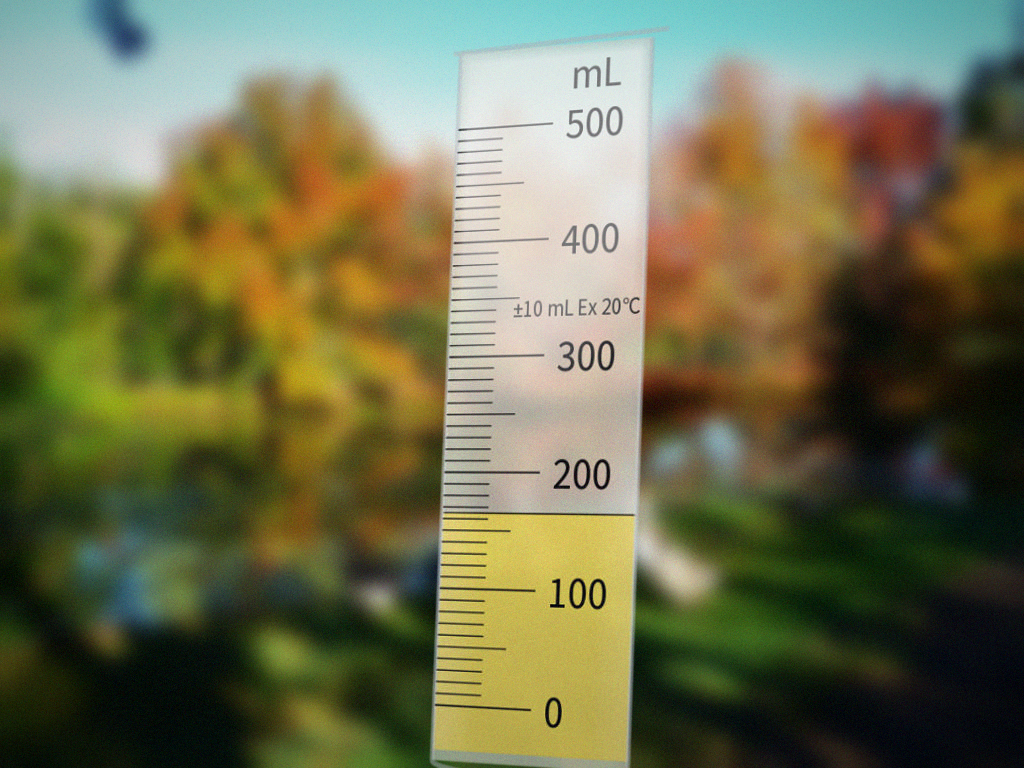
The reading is 165 mL
